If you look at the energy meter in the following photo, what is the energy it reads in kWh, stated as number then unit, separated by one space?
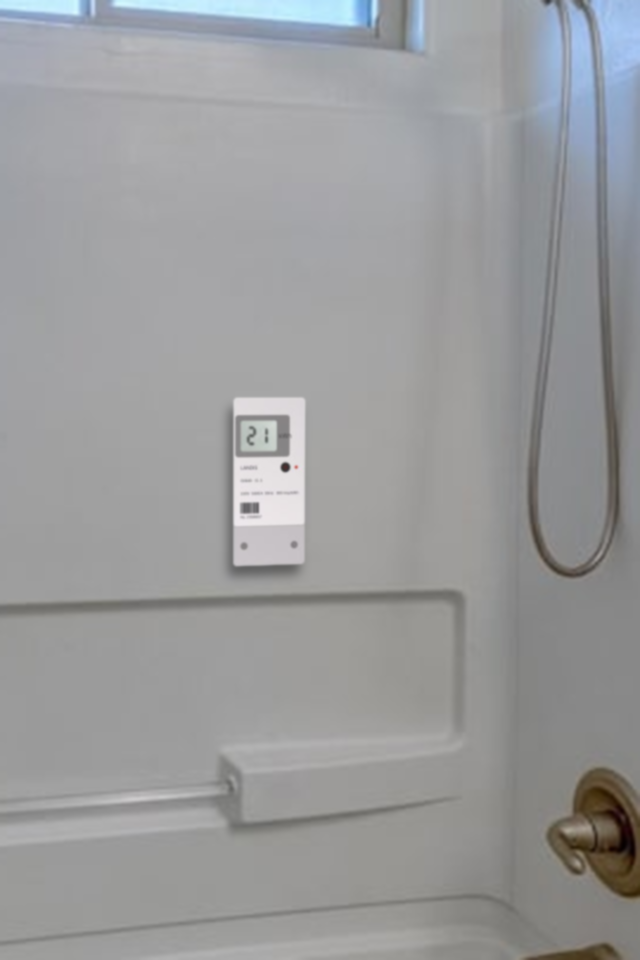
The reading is 21 kWh
